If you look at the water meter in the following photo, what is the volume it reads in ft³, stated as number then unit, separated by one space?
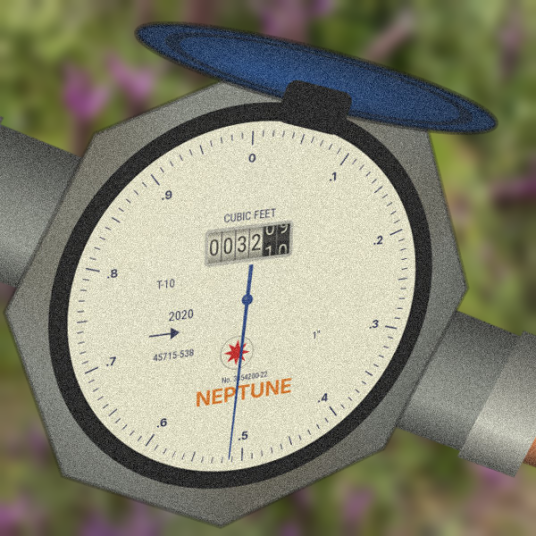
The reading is 3209.51 ft³
